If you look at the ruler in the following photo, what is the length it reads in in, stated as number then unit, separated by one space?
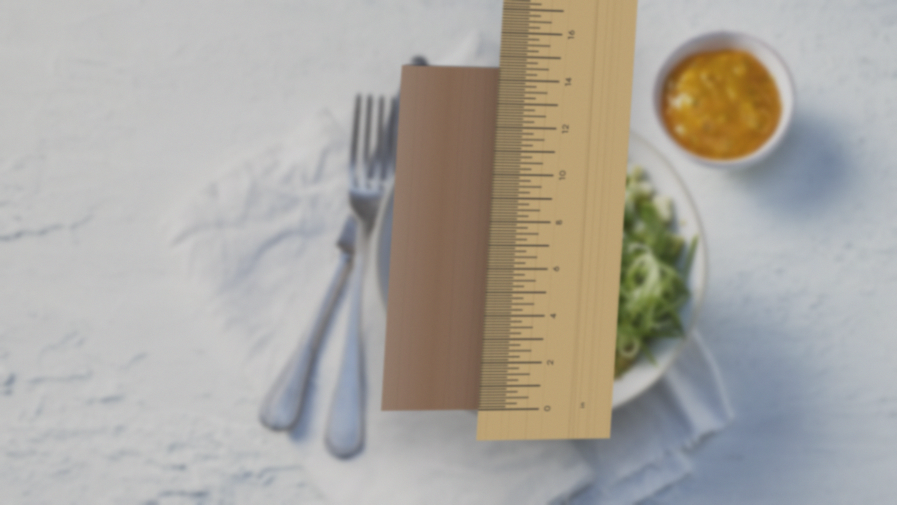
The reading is 14.5 in
